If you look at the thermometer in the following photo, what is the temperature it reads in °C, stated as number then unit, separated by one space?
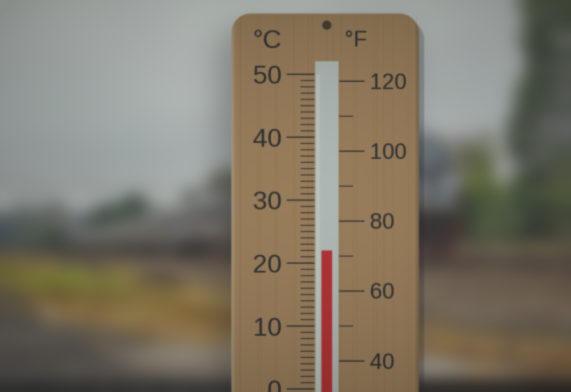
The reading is 22 °C
